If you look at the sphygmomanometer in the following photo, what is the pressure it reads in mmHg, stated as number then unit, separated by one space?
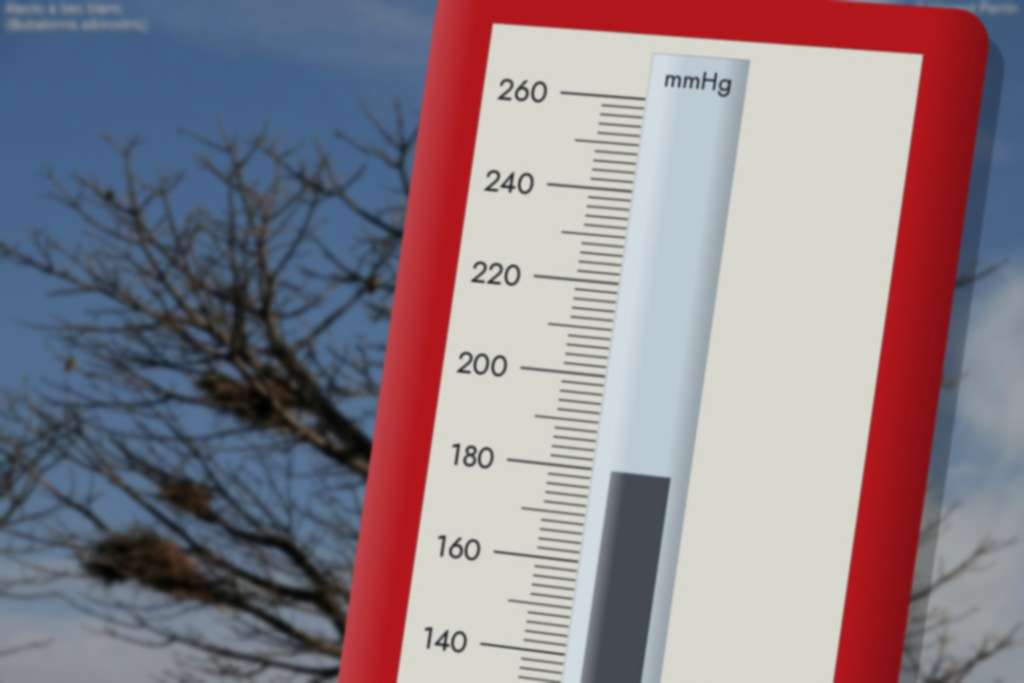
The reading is 180 mmHg
